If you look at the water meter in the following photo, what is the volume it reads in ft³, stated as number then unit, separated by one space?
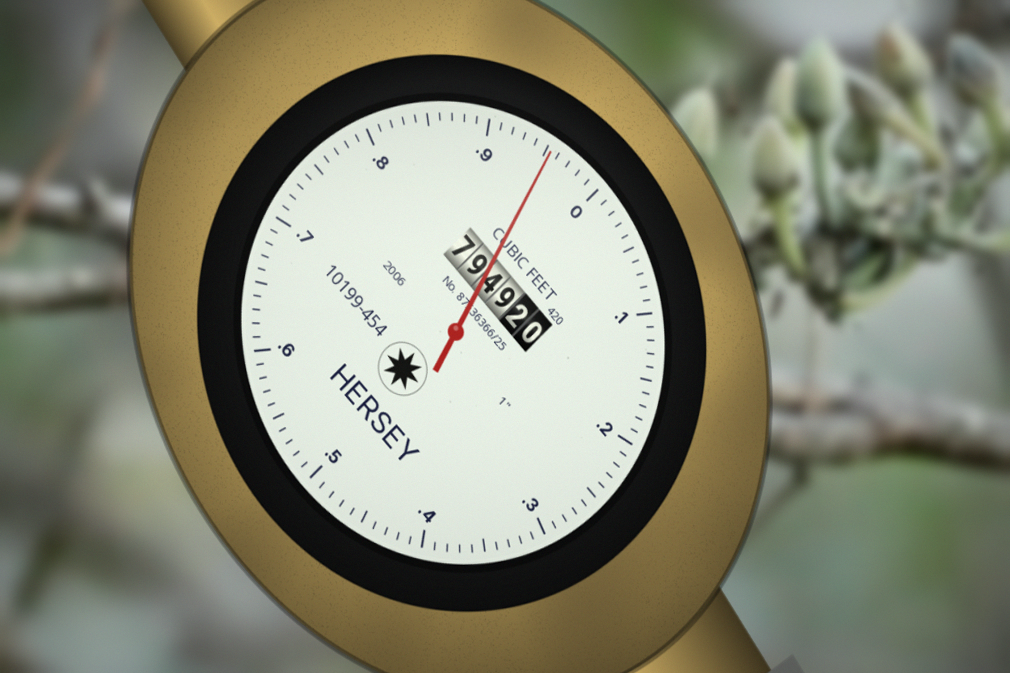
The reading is 794919.95 ft³
